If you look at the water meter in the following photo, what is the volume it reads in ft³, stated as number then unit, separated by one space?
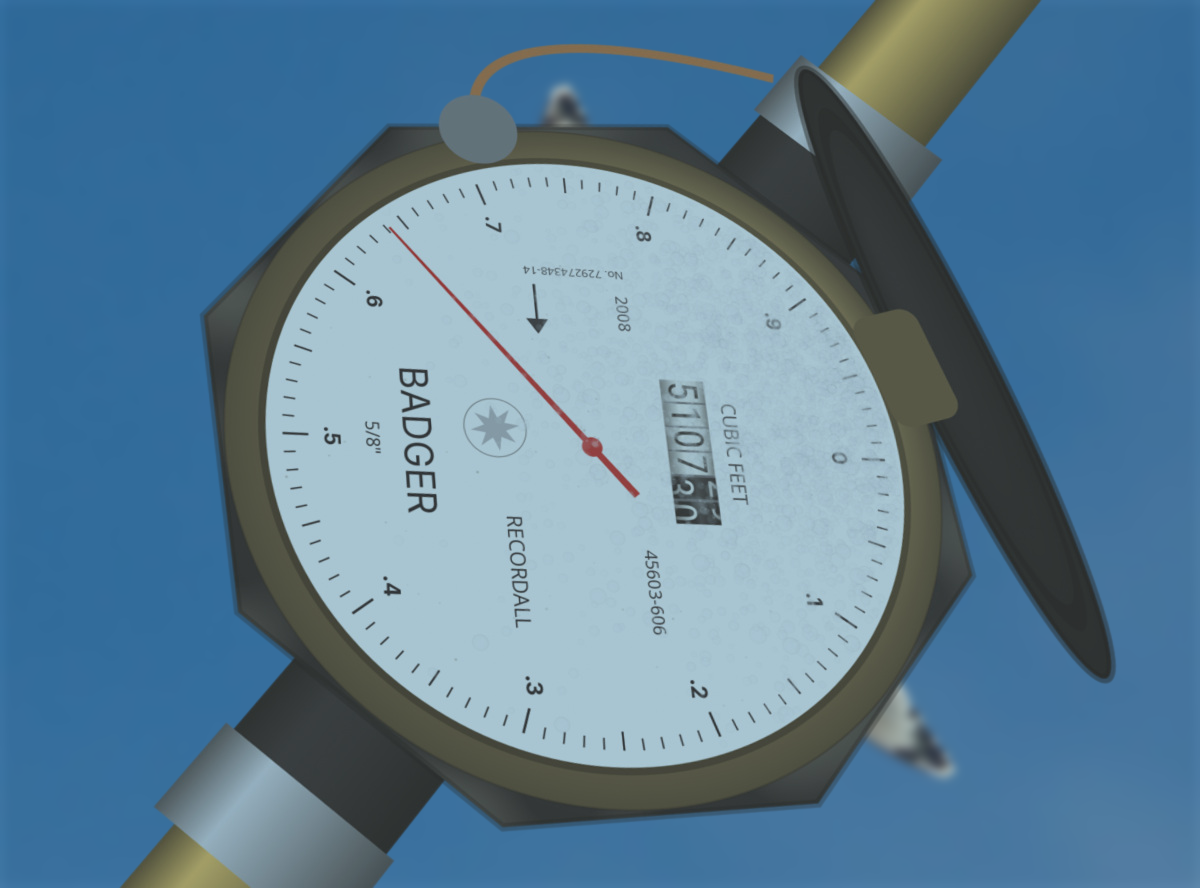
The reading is 510729.64 ft³
